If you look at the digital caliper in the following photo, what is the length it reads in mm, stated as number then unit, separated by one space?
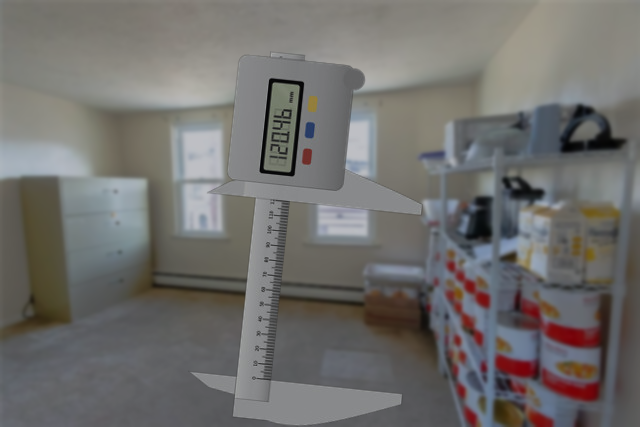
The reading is 120.46 mm
